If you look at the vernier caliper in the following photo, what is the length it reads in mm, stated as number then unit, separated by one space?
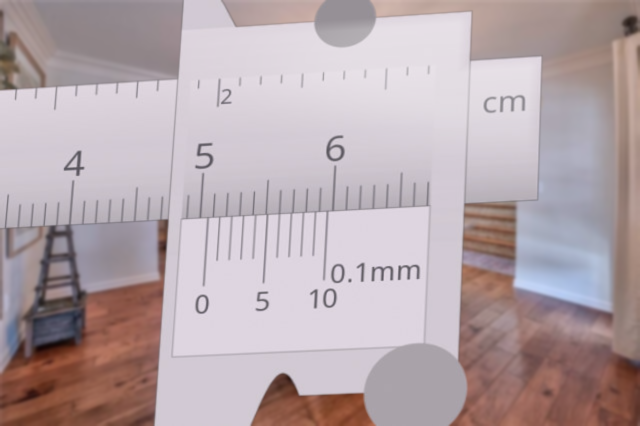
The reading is 50.6 mm
